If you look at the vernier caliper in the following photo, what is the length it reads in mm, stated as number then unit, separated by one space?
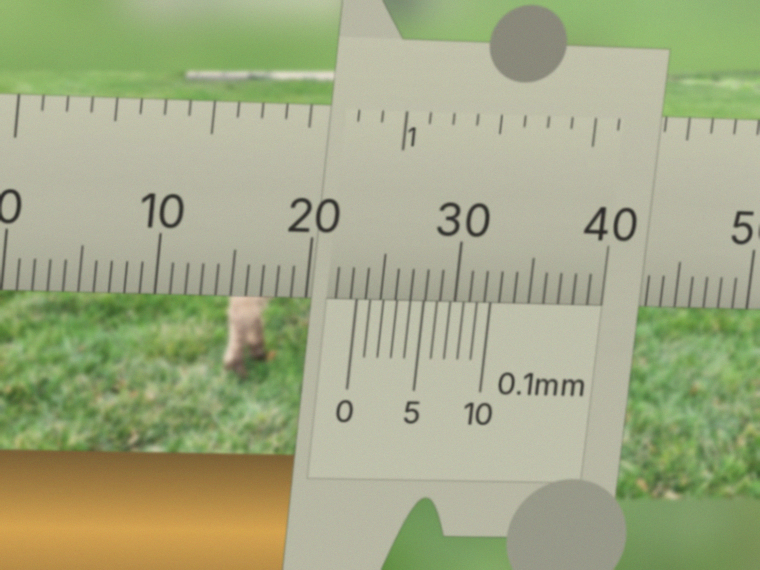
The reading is 23.4 mm
